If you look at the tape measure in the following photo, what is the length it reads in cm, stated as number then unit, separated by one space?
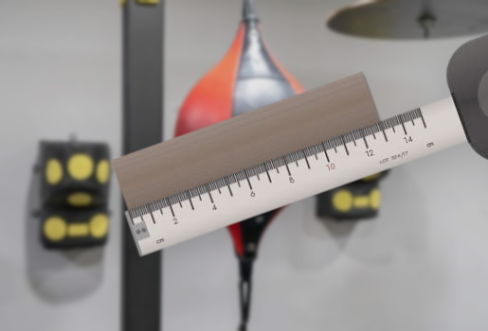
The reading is 13 cm
